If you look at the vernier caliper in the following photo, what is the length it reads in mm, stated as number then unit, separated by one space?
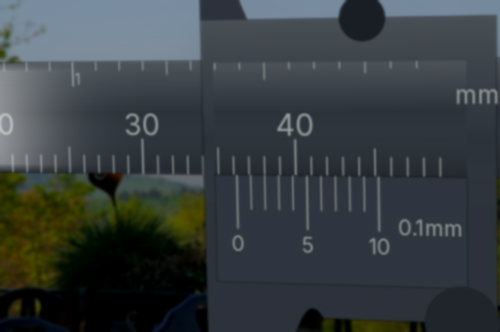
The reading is 36.2 mm
